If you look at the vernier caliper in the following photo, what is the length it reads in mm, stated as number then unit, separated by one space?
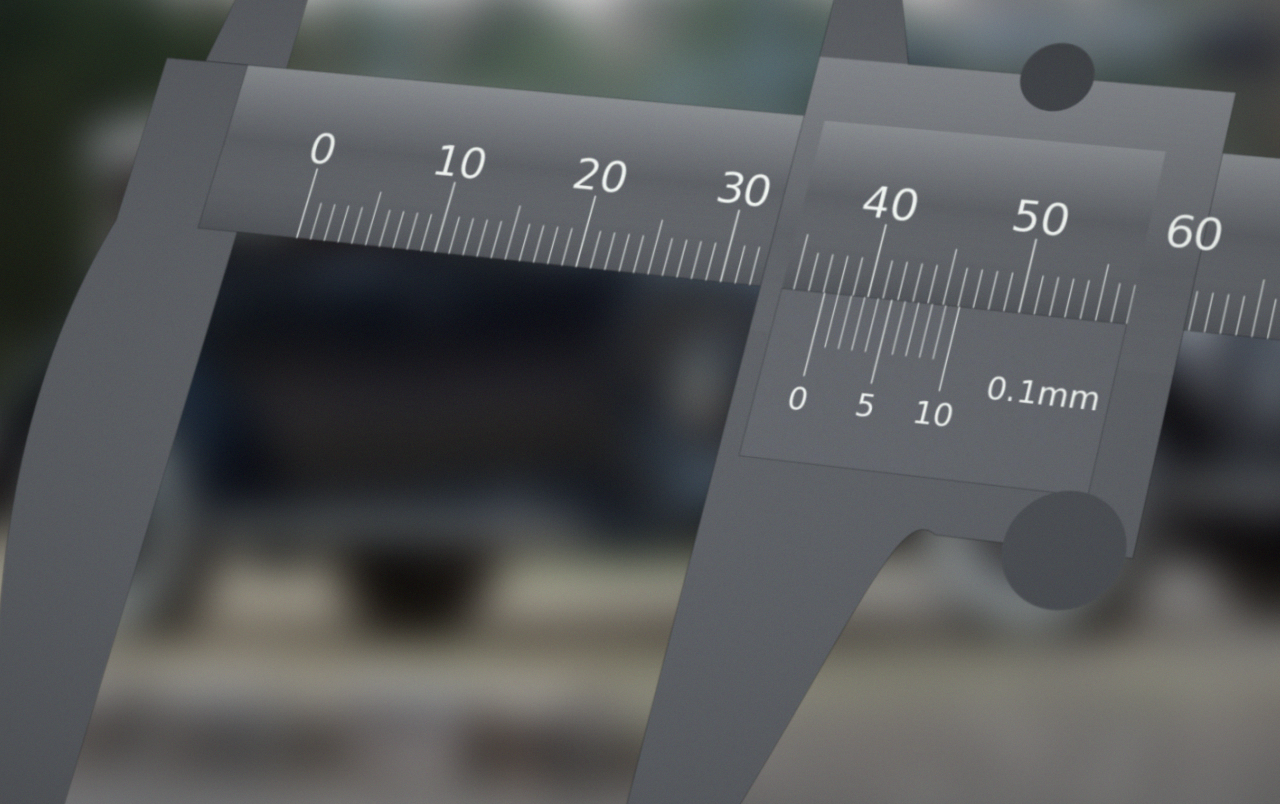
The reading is 37.1 mm
